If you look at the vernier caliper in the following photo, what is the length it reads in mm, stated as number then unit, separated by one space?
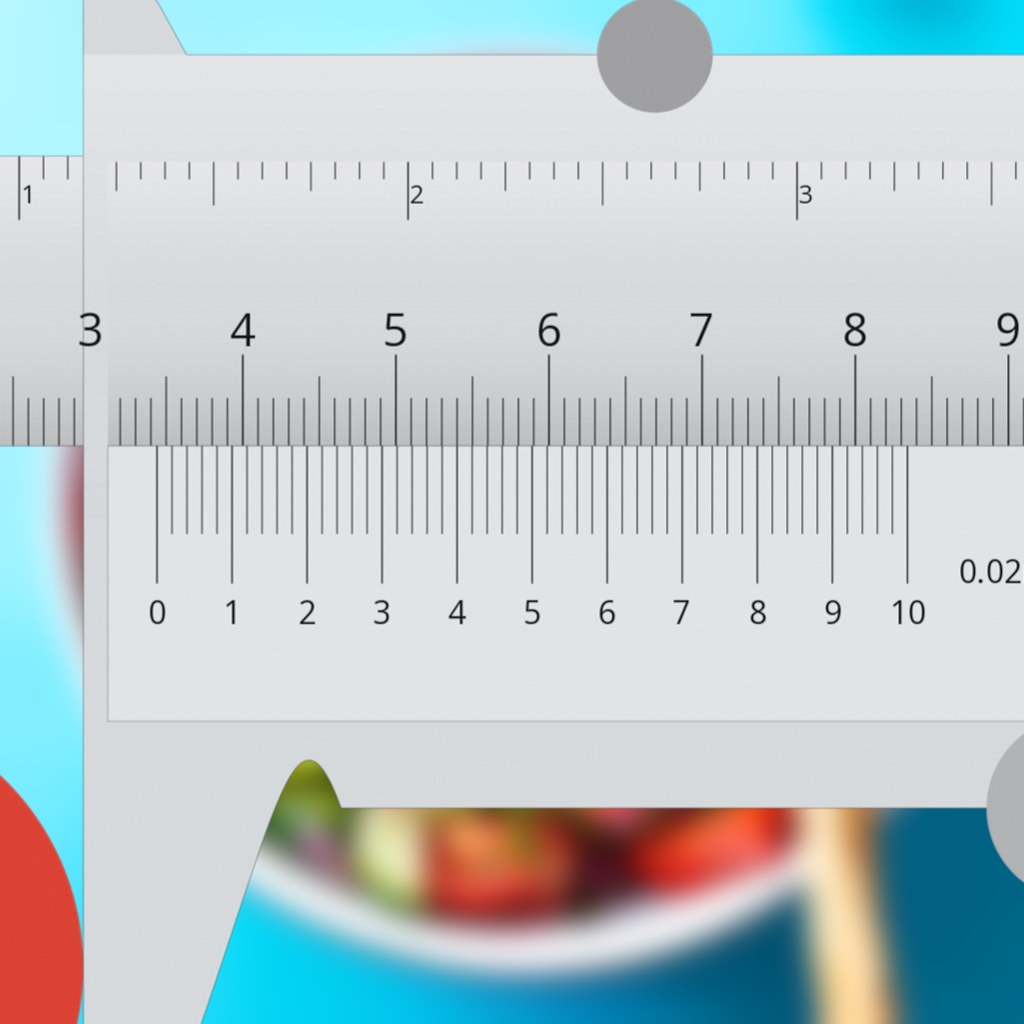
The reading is 34.4 mm
